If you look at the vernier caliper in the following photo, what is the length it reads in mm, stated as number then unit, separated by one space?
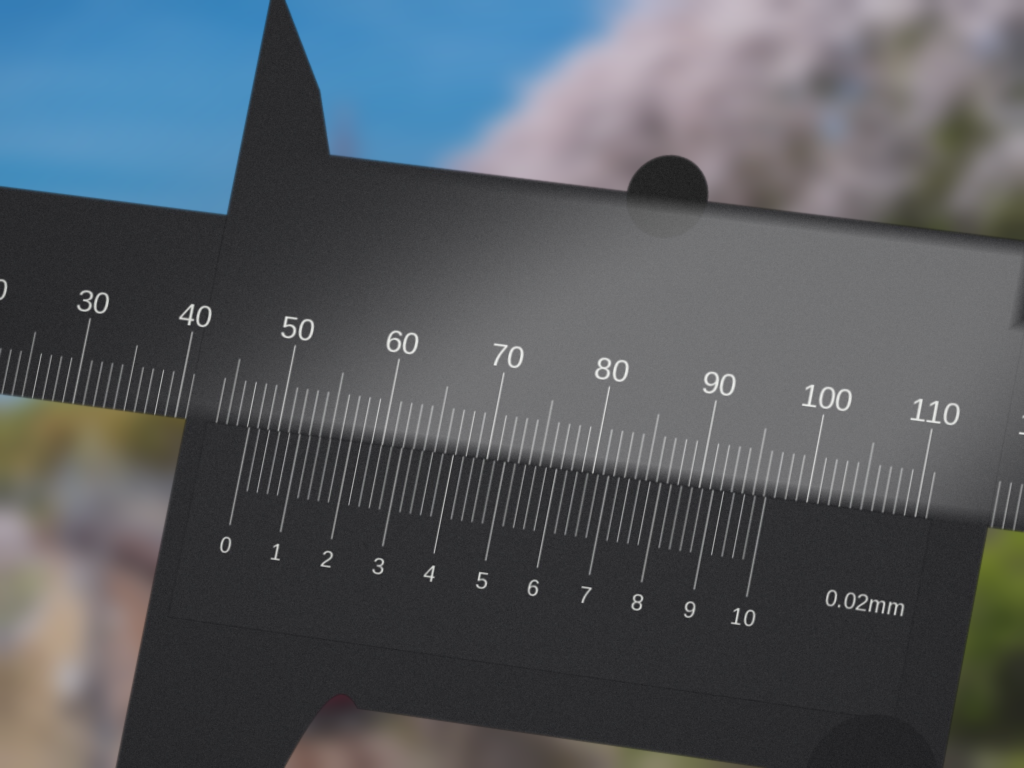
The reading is 47.2 mm
